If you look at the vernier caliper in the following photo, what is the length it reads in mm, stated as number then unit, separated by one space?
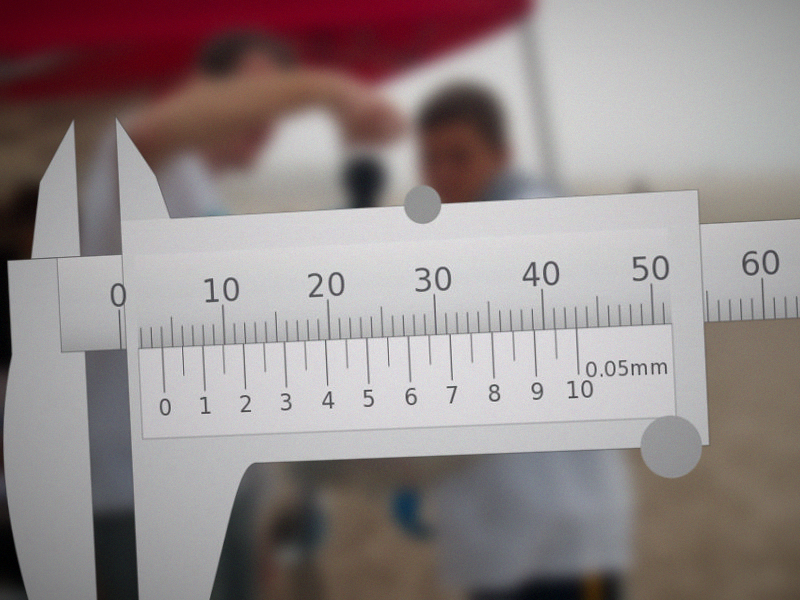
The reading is 4.0 mm
